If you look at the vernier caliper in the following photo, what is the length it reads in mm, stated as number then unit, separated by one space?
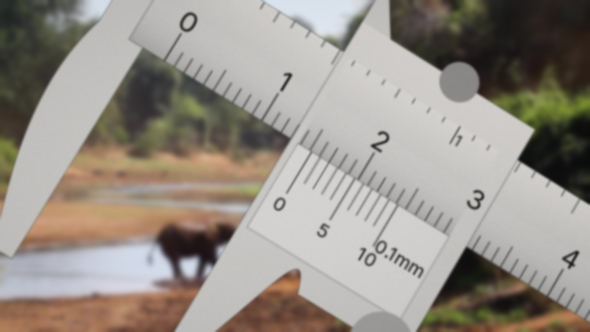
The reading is 15.2 mm
